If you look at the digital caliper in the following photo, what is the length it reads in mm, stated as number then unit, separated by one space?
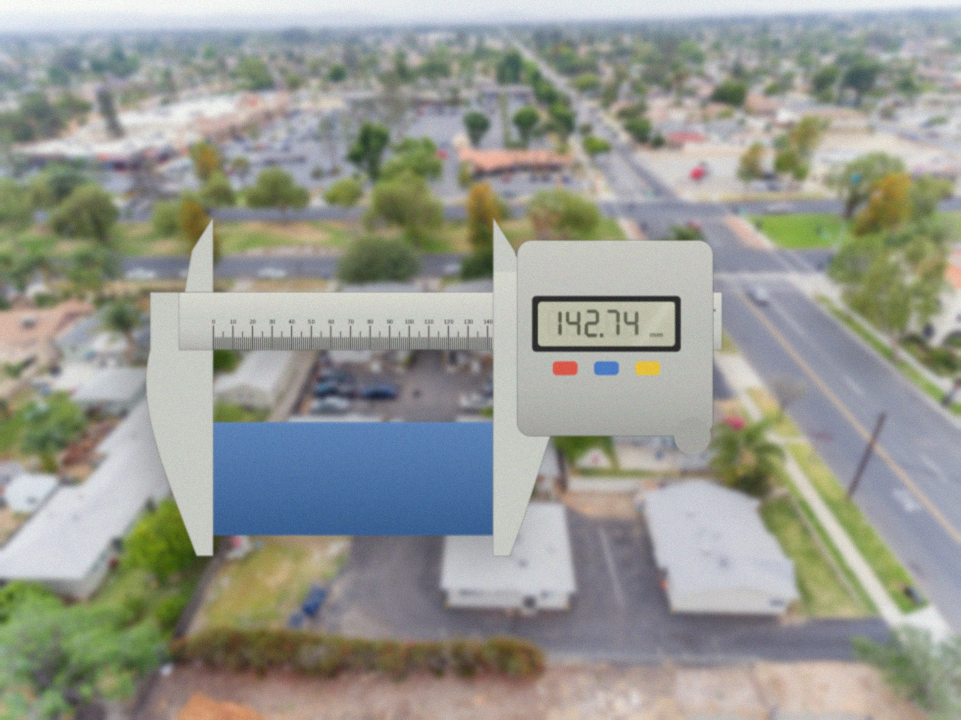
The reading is 142.74 mm
